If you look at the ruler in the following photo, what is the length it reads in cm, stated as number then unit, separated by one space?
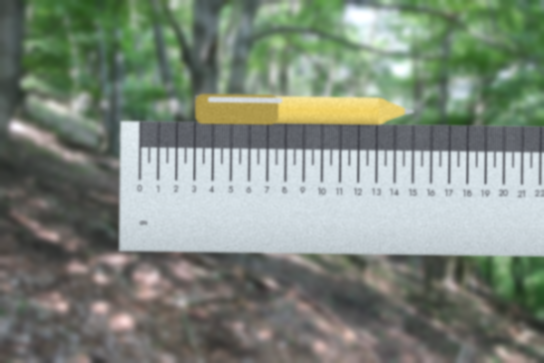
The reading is 12 cm
